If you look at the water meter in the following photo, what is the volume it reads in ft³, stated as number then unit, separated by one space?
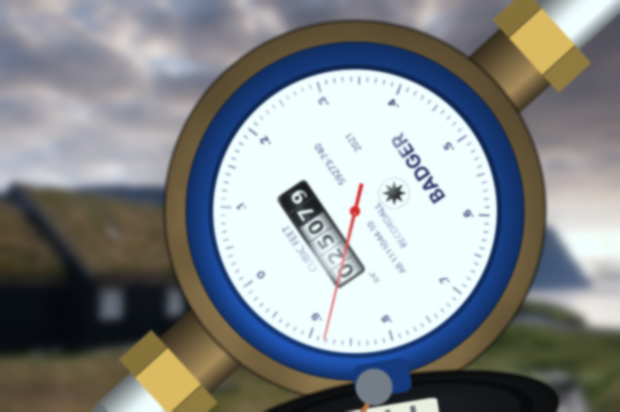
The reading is 25078.88 ft³
